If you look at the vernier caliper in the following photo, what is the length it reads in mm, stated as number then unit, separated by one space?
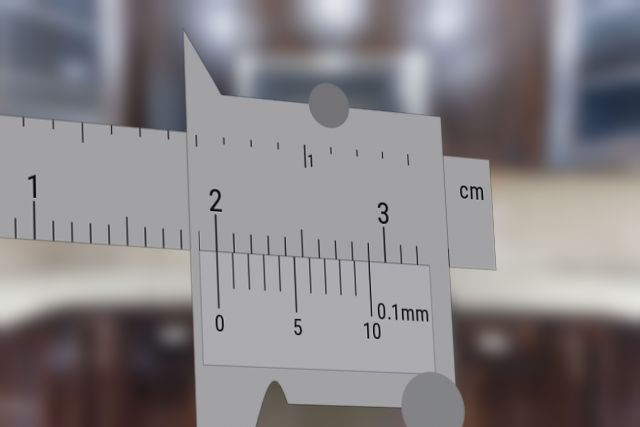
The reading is 20.0 mm
